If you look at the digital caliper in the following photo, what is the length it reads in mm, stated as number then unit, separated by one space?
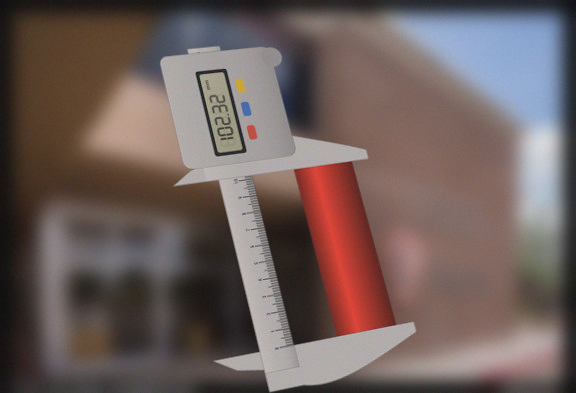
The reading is 102.32 mm
